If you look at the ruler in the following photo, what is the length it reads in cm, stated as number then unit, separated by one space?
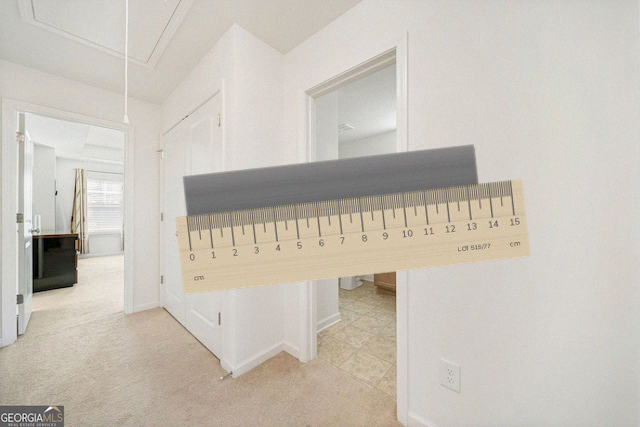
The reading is 13.5 cm
